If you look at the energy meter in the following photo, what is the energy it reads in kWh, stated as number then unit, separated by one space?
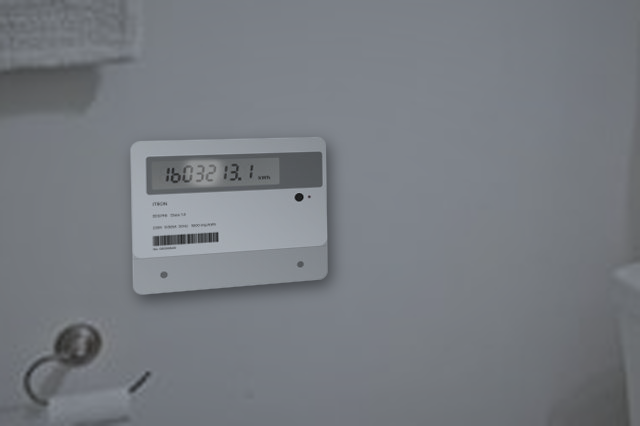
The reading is 1603213.1 kWh
